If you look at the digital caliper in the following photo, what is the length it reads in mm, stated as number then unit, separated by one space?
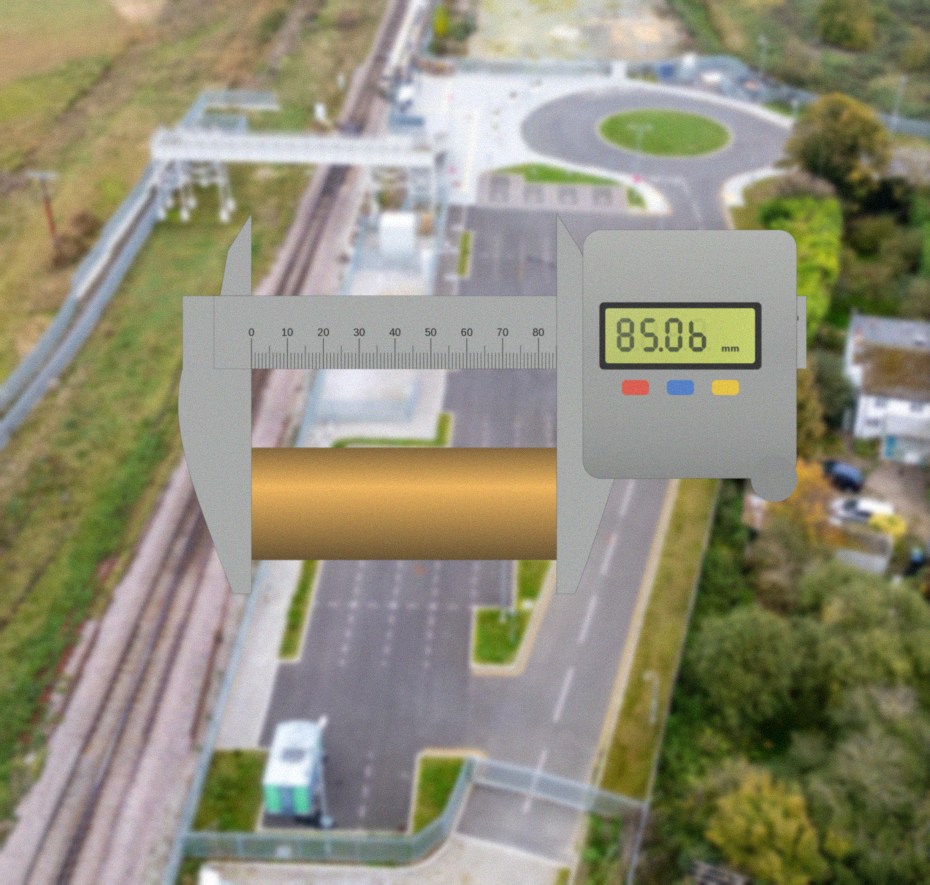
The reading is 85.06 mm
